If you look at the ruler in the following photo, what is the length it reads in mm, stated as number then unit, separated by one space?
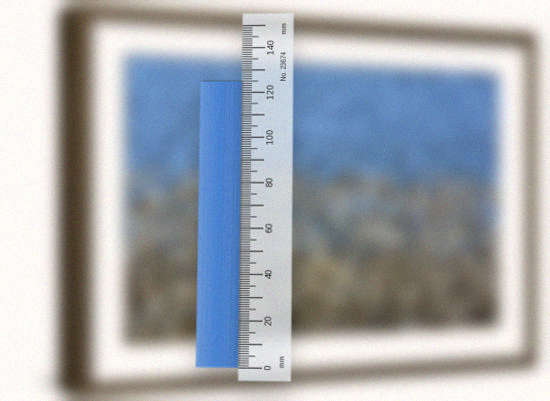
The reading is 125 mm
